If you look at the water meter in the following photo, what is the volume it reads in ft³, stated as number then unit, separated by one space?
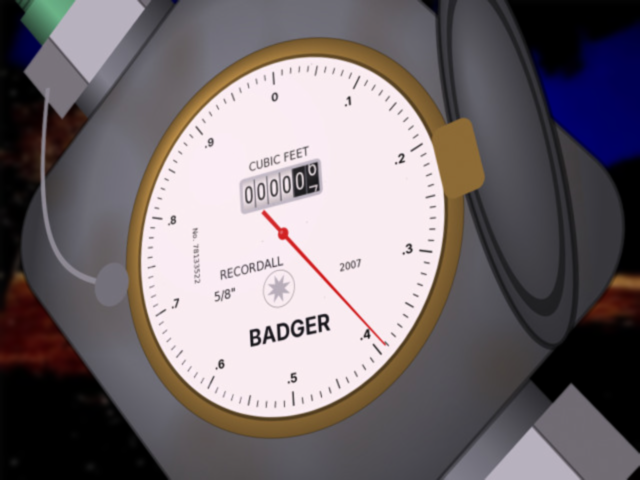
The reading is 6.39 ft³
